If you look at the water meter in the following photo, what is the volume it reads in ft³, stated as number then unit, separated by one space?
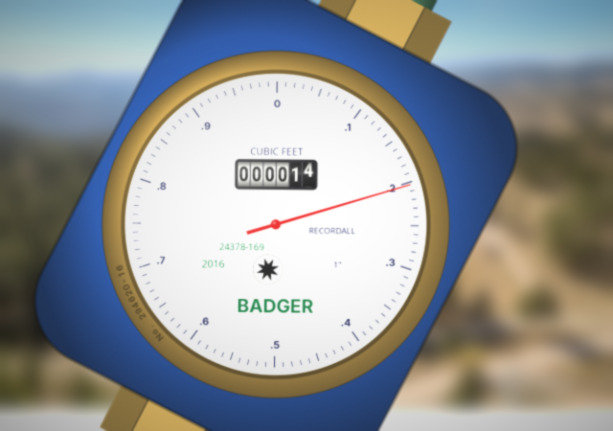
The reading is 14.20 ft³
